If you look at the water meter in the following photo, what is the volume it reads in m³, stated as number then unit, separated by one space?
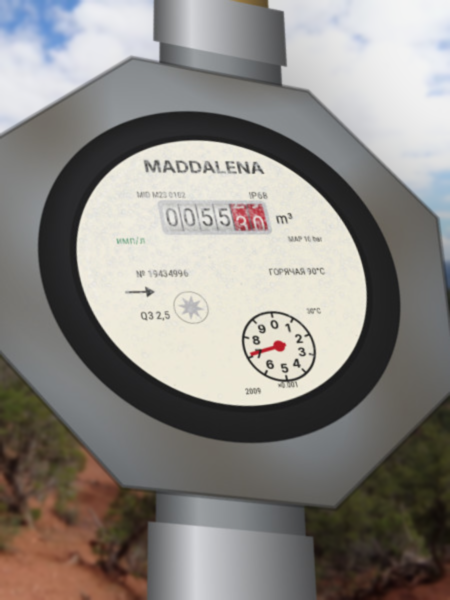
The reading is 55.297 m³
